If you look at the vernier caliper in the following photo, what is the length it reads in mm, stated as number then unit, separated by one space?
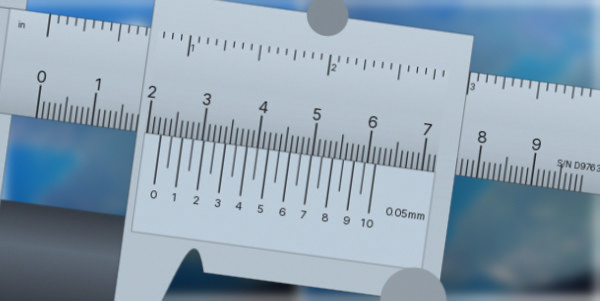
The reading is 22.5 mm
